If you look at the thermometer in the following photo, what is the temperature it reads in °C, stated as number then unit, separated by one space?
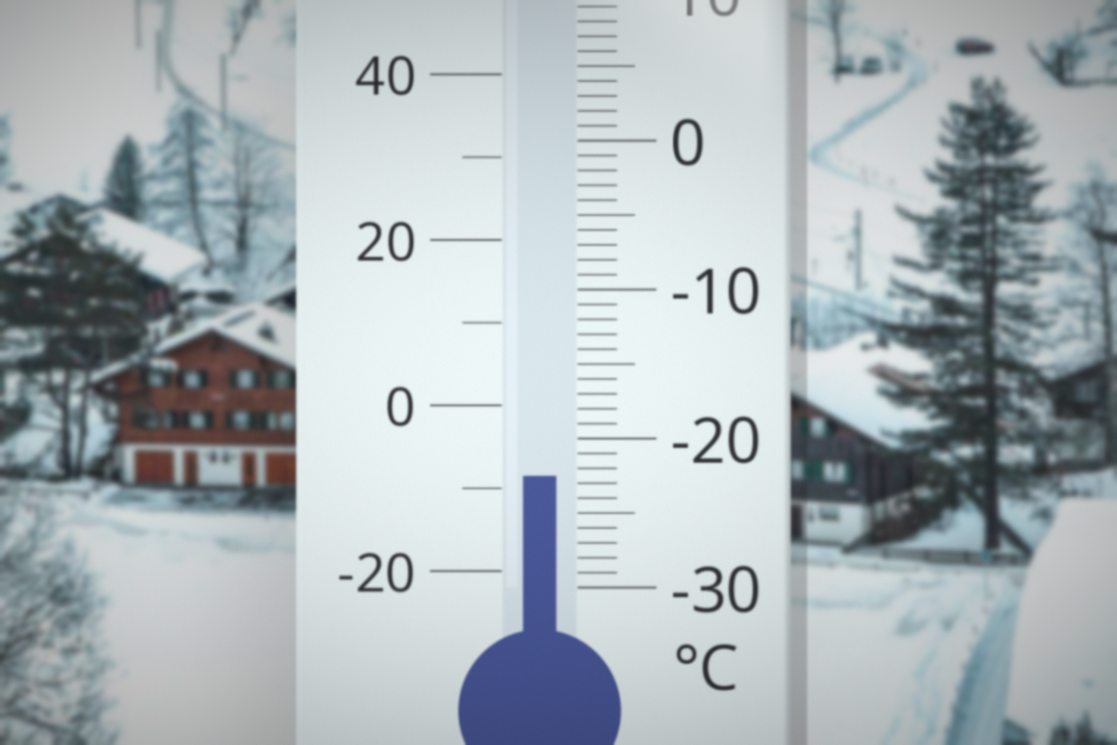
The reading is -22.5 °C
